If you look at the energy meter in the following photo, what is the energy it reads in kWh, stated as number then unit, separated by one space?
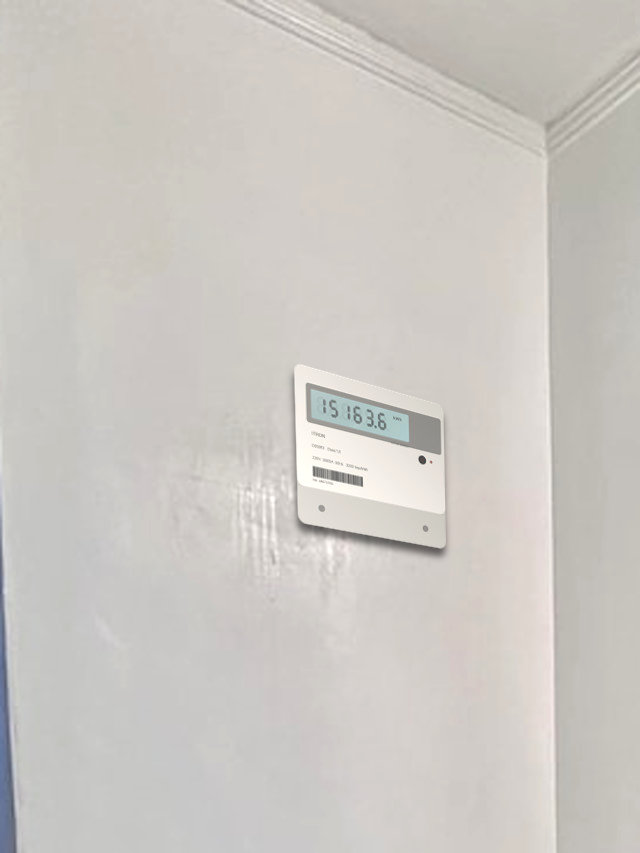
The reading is 15163.6 kWh
